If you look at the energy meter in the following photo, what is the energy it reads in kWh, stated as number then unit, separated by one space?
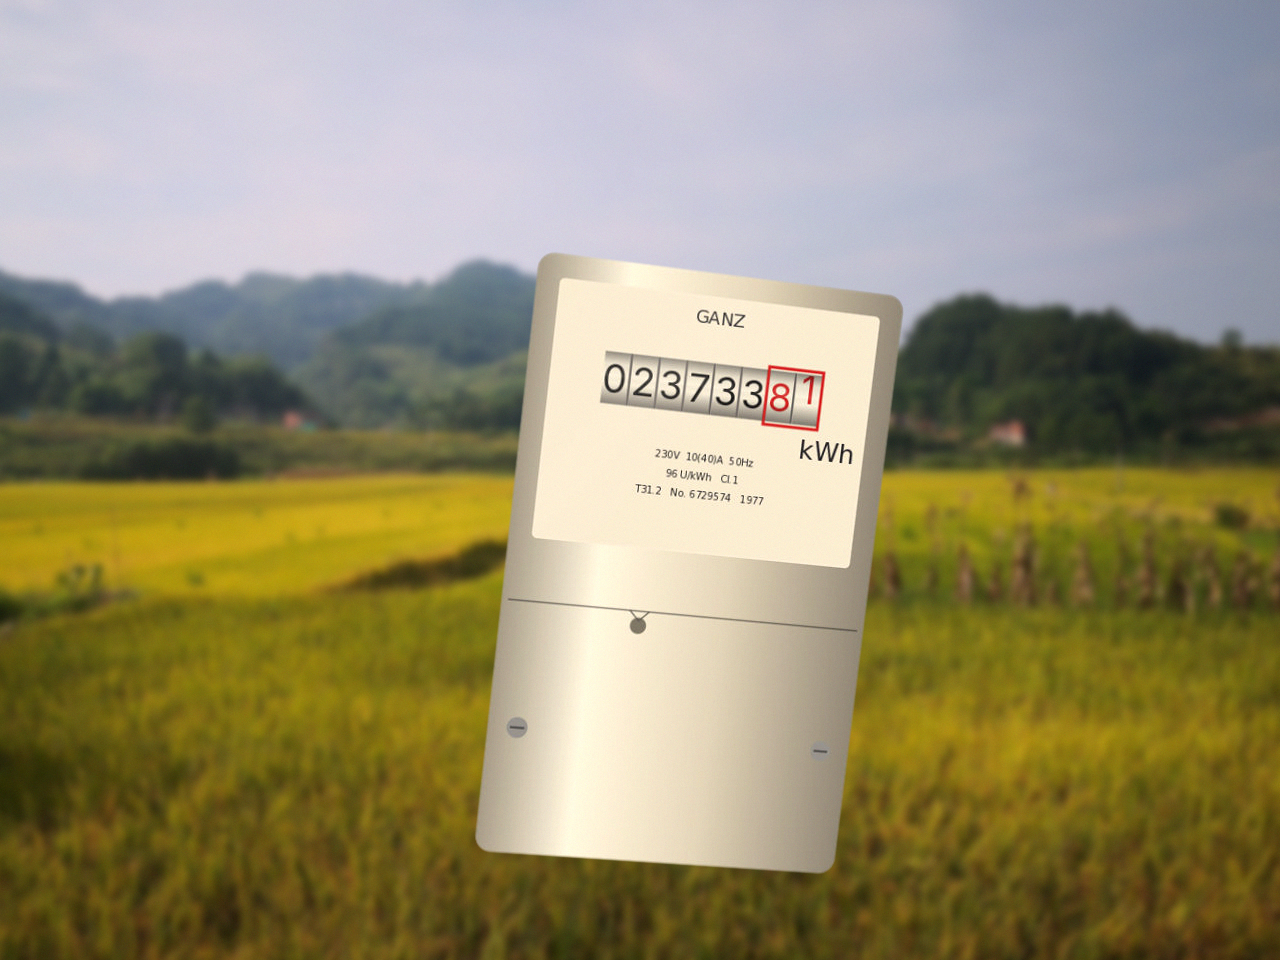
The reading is 23733.81 kWh
